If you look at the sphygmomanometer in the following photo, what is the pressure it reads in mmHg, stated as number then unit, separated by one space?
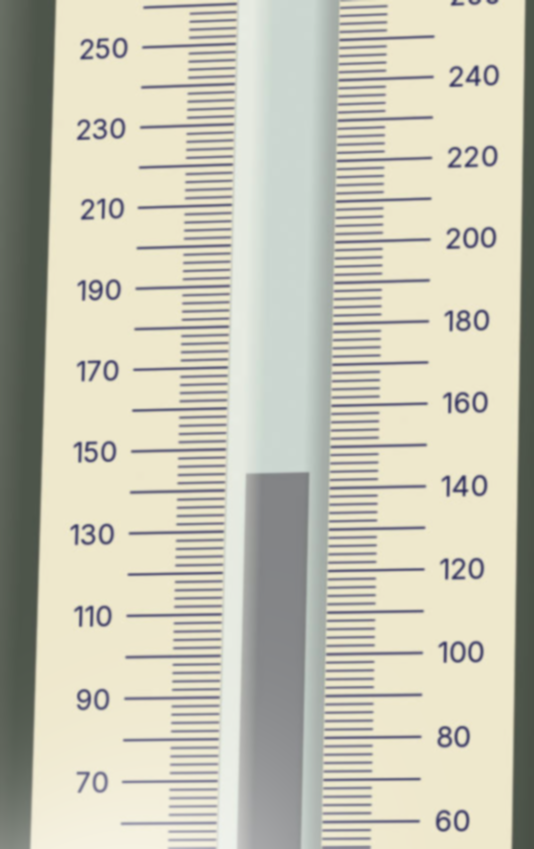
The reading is 144 mmHg
